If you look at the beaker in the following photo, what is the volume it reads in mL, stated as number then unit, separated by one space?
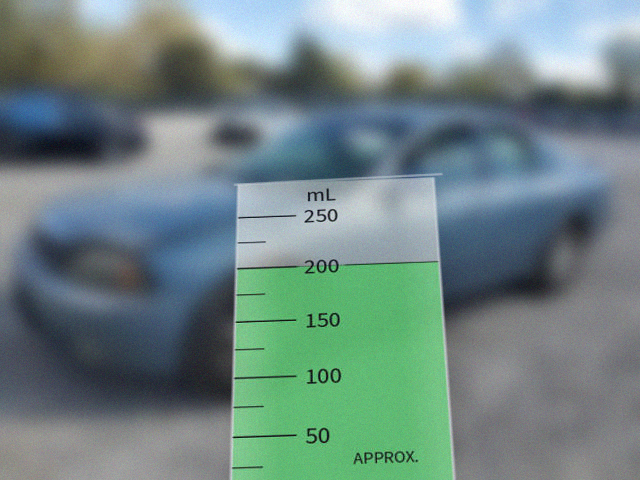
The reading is 200 mL
